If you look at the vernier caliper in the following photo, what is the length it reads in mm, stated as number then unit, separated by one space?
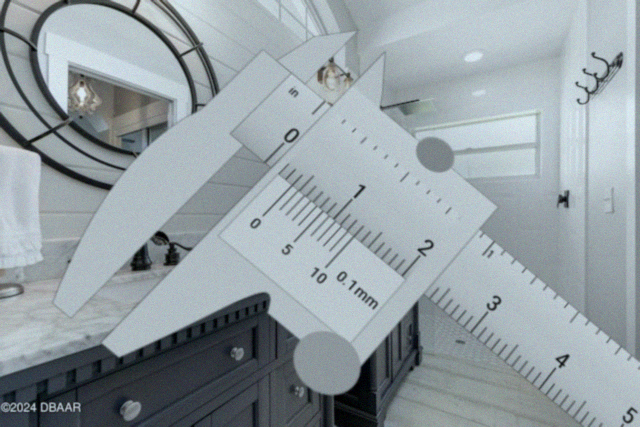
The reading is 4.0 mm
